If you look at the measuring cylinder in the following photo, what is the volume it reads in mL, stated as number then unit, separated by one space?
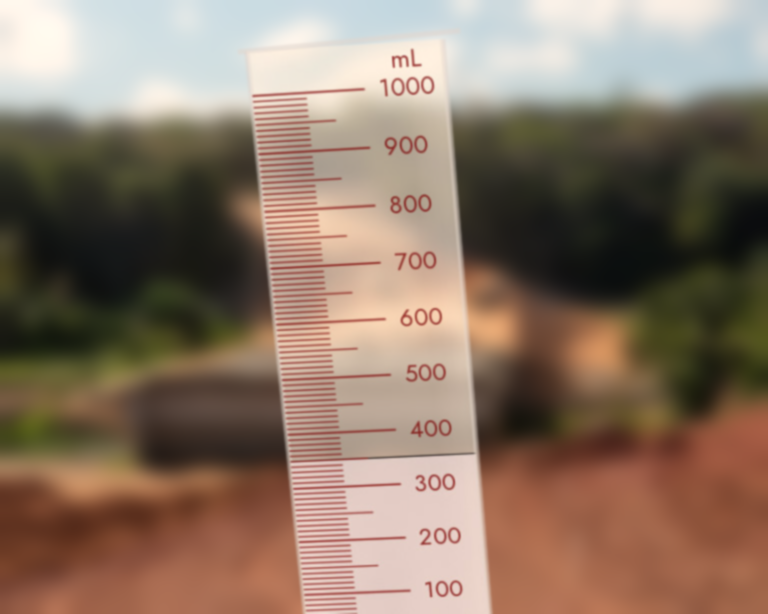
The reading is 350 mL
